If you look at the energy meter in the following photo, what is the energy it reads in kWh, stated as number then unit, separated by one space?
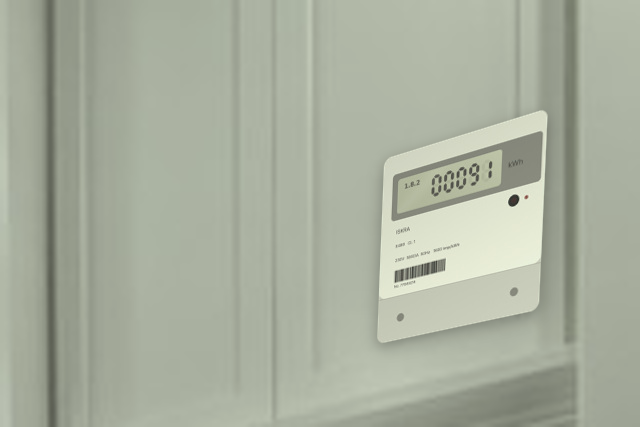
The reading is 91 kWh
